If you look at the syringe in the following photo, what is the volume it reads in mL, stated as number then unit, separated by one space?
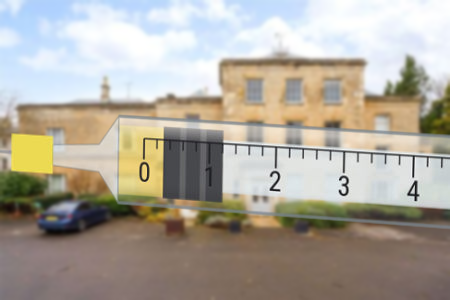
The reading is 0.3 mL
